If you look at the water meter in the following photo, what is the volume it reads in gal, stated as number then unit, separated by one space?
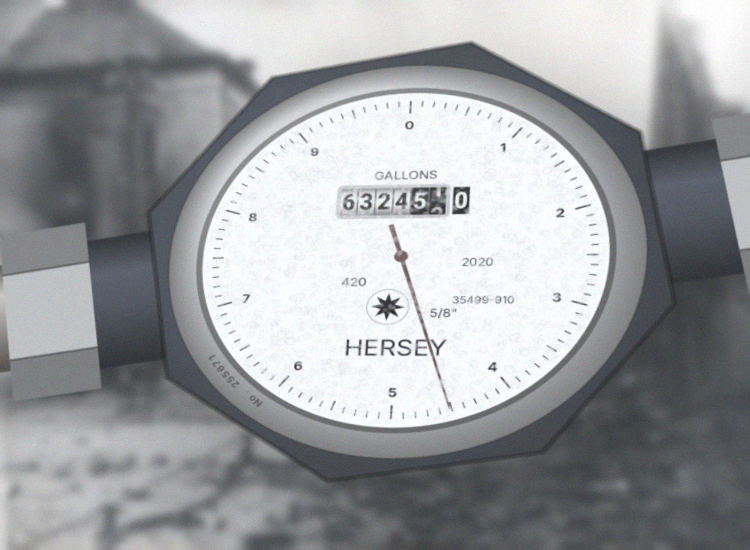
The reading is 6324514.5 gal
